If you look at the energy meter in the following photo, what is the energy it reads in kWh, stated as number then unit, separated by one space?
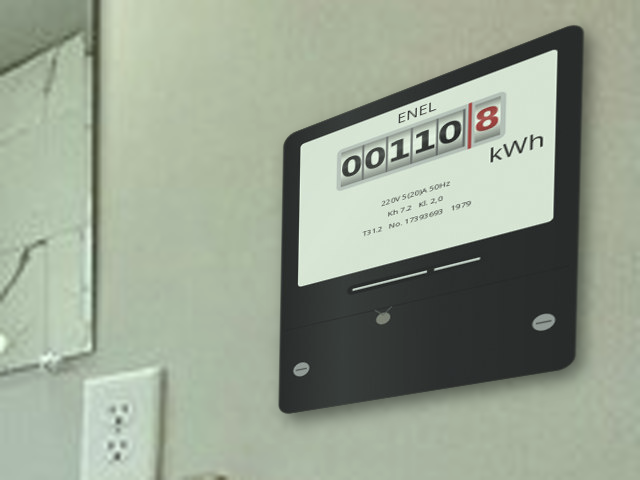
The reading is 110.8 kWh
